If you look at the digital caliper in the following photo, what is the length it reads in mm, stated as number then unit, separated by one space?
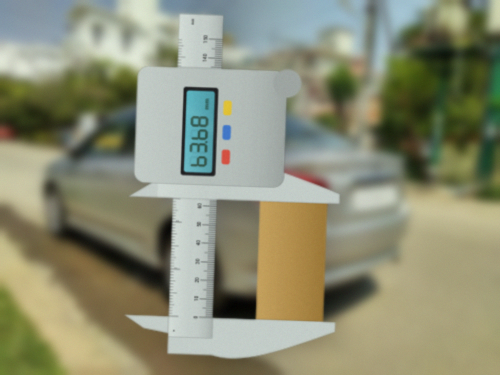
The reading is 63.68 mm
